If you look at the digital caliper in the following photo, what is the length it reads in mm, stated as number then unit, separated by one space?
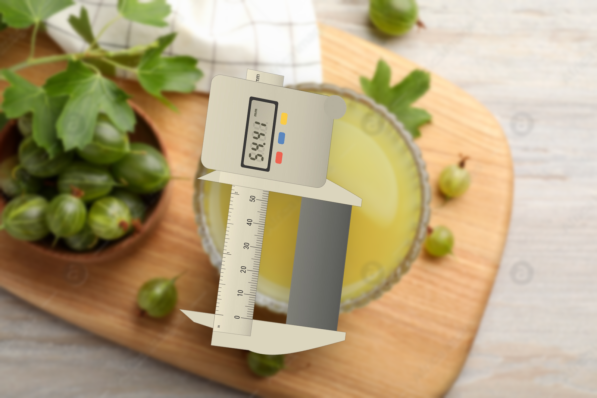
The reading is 54.41 mm
